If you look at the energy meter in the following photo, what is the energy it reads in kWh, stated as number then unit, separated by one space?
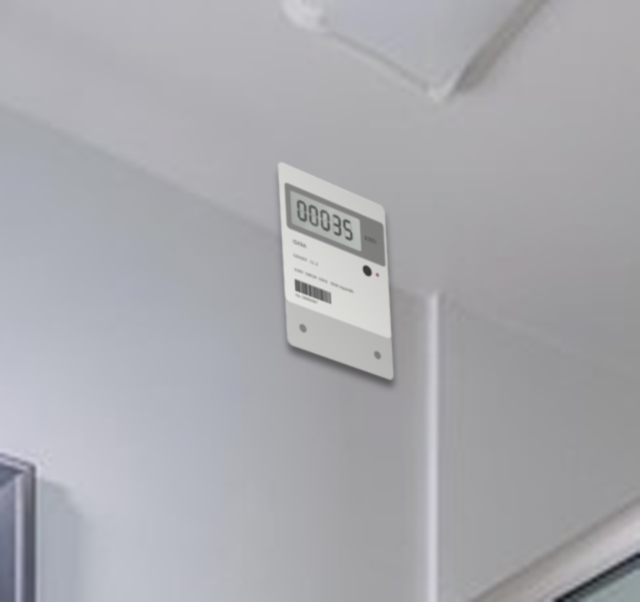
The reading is 35 kWh
